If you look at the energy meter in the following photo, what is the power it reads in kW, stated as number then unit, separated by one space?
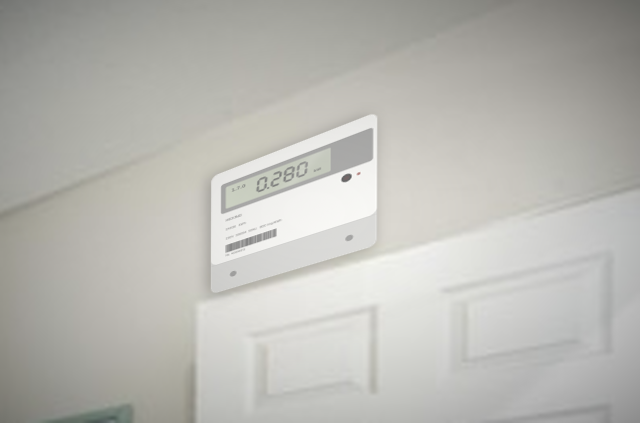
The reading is 0.280 kW
